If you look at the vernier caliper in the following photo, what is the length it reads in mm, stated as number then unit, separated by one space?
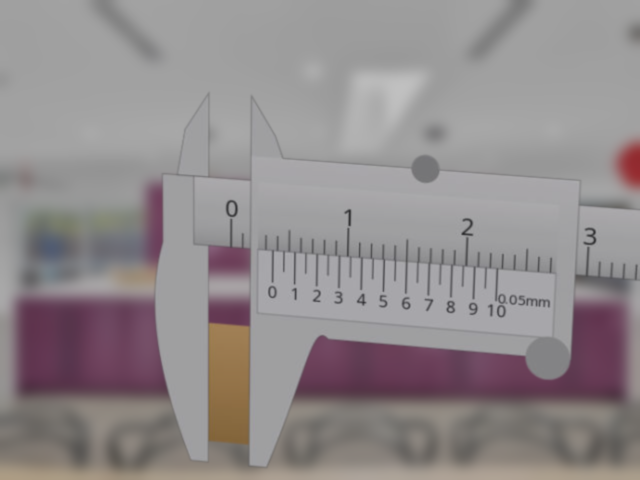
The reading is 3.6 mm
